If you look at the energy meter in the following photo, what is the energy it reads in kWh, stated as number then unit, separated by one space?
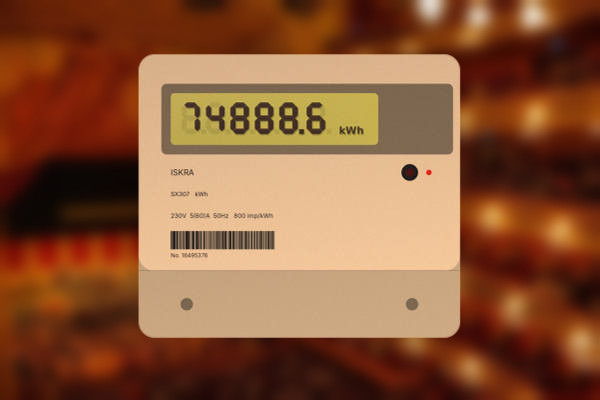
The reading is 74888.6 kWh
